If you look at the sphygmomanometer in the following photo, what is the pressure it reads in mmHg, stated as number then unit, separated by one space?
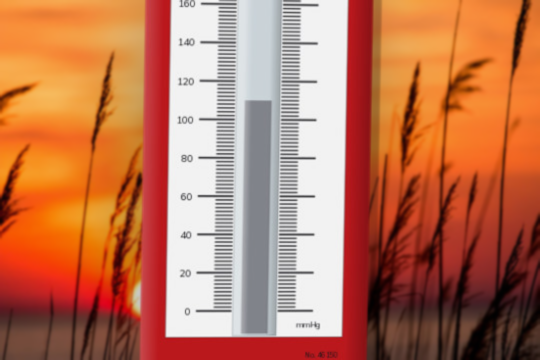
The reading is 110 mmHg
